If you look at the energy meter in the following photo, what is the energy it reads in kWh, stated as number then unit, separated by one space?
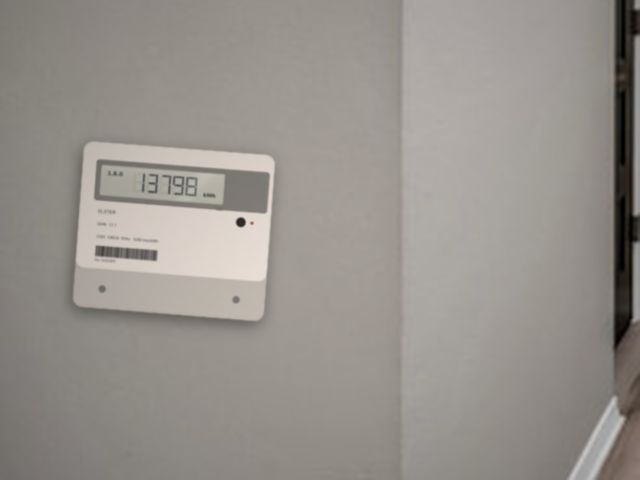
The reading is 13798 kWh
